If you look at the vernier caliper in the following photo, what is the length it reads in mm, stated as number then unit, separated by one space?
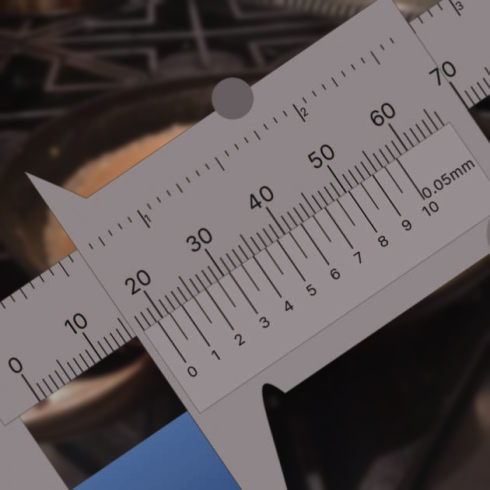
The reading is 19.2 mm
